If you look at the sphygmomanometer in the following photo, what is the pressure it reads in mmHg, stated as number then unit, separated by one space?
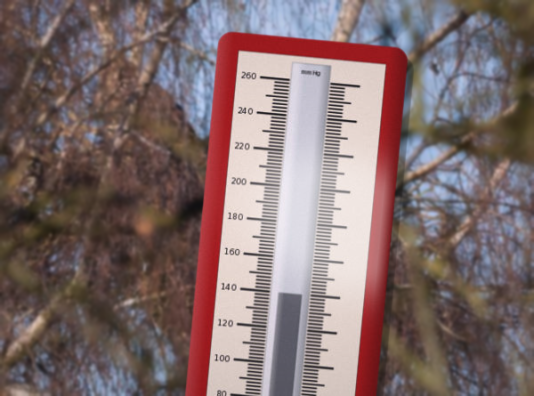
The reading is 140 mmHg
